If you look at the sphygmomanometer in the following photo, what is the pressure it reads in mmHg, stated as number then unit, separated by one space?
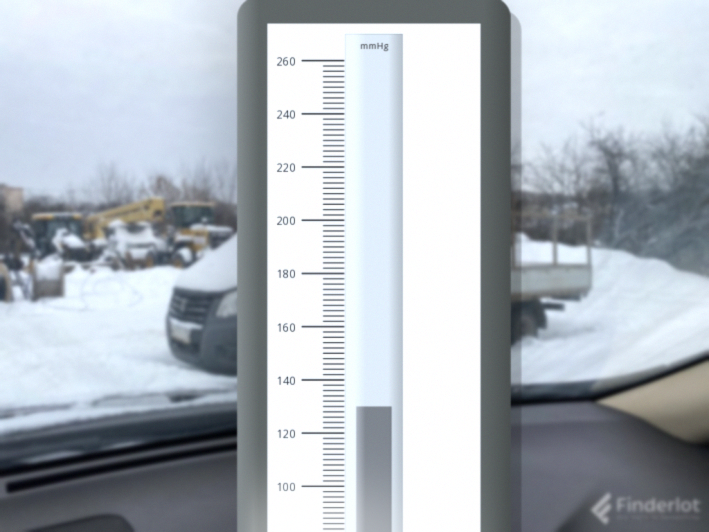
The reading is 130 mmHg
